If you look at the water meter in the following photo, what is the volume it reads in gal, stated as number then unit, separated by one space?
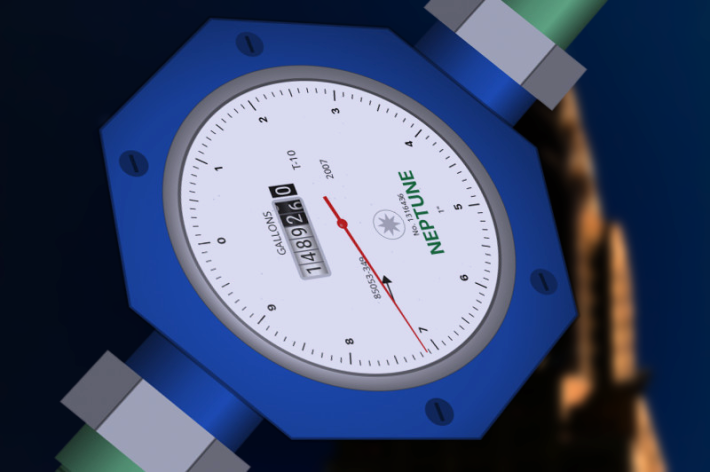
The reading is 1489257.1 gal
